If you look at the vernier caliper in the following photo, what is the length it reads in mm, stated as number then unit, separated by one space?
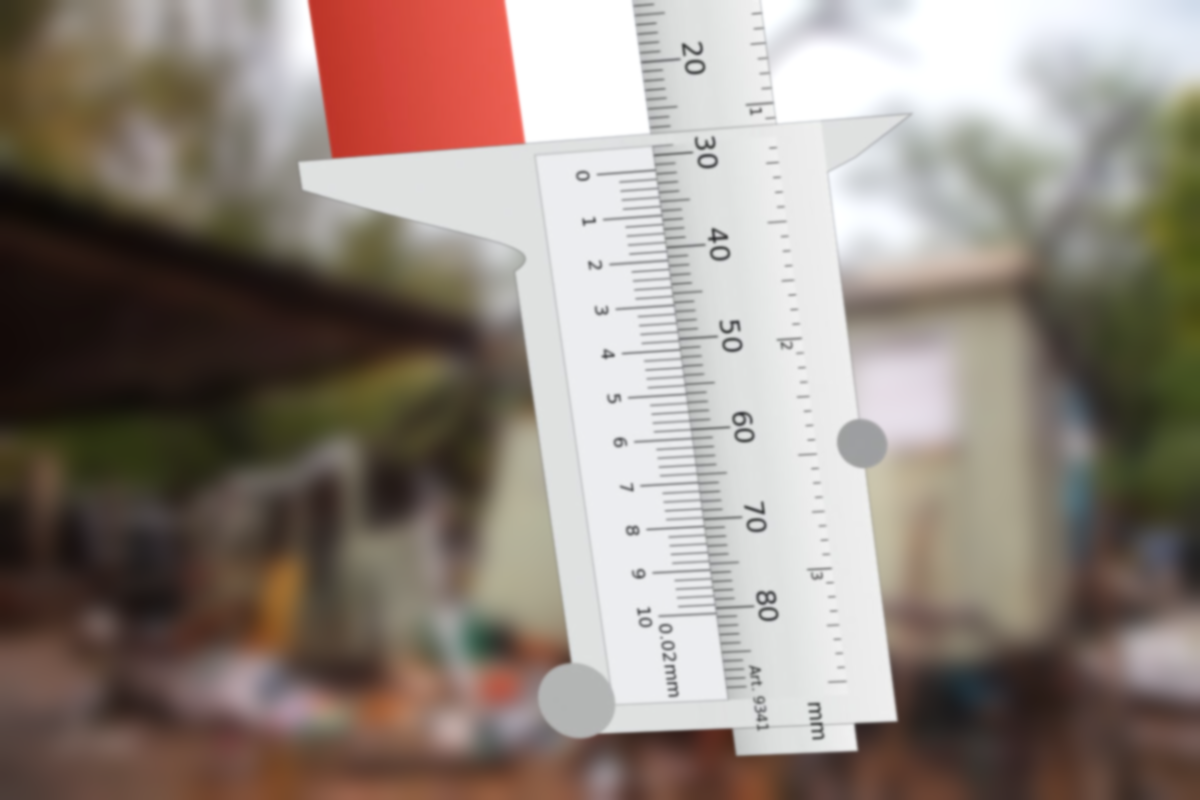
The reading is 31.6 mm
